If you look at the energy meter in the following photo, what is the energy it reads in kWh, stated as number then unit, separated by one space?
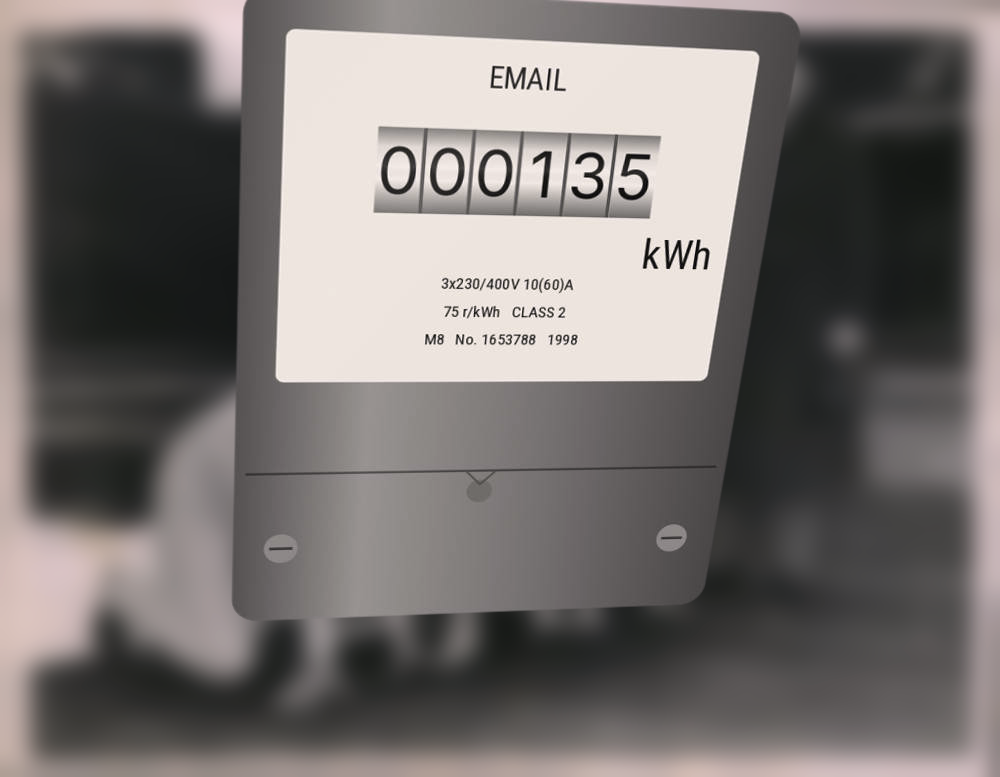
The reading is 135 kWh
